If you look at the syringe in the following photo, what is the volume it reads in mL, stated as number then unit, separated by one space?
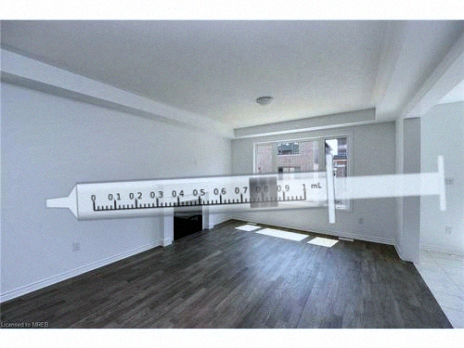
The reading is 0.74 mL
